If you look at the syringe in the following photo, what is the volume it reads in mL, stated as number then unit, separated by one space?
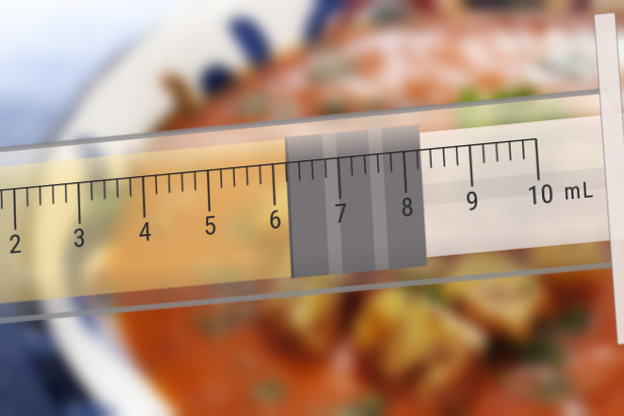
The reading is 6.2 mL
